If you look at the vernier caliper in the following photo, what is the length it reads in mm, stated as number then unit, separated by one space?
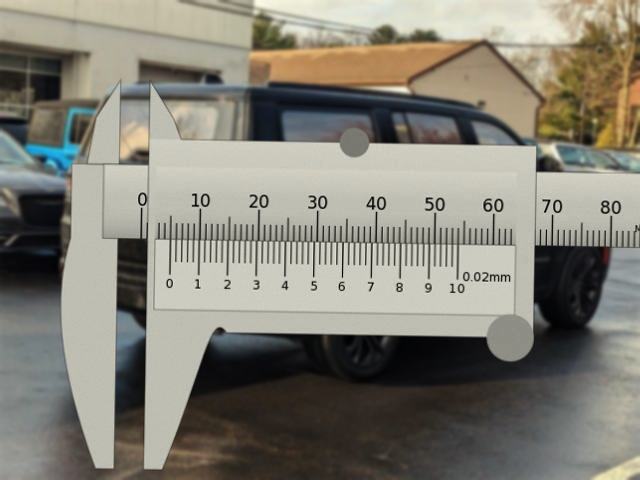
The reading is 5.0 mm
